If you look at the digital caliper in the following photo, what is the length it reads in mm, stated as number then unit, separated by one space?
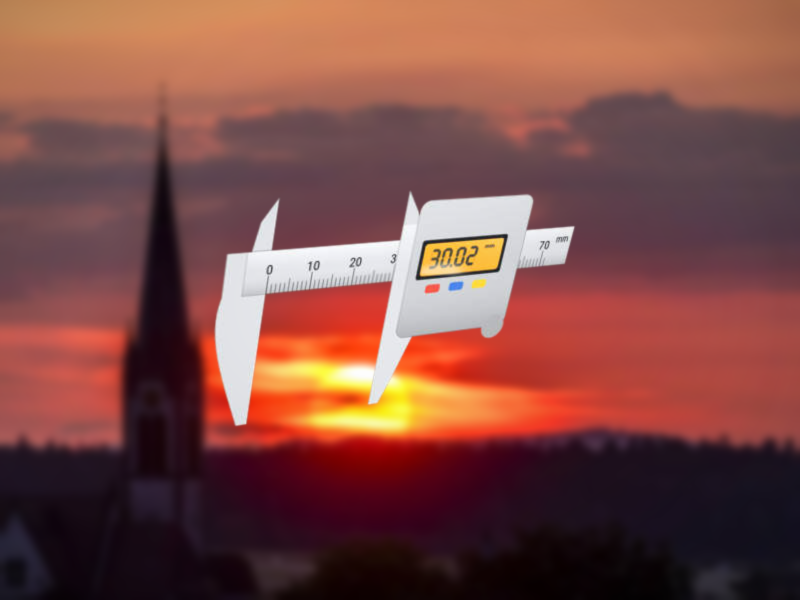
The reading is 30.02 mm
